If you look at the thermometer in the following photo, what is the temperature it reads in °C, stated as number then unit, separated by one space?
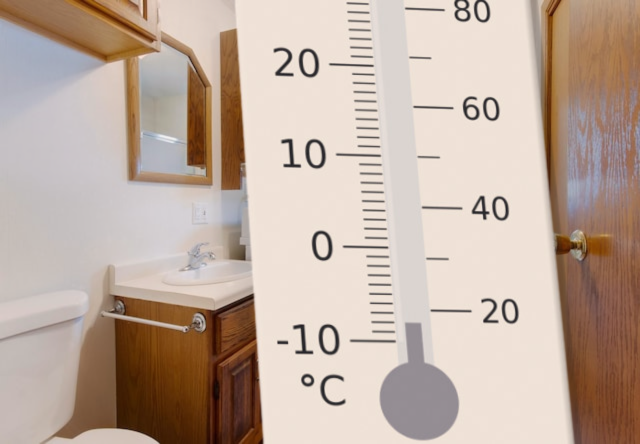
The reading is -8 °C
